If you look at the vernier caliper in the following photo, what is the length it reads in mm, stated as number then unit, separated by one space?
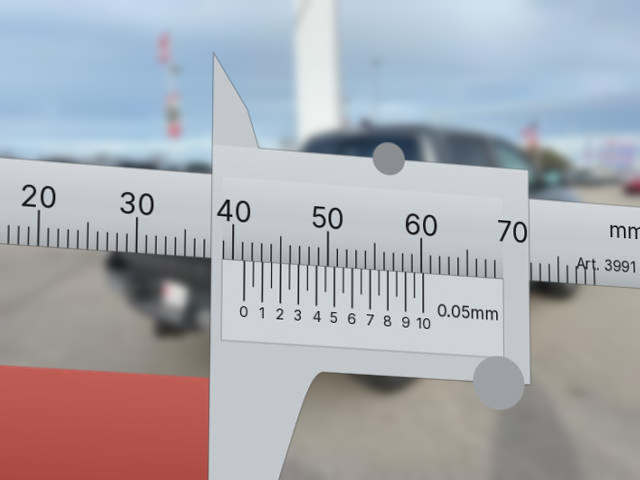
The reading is 41.2 mm
